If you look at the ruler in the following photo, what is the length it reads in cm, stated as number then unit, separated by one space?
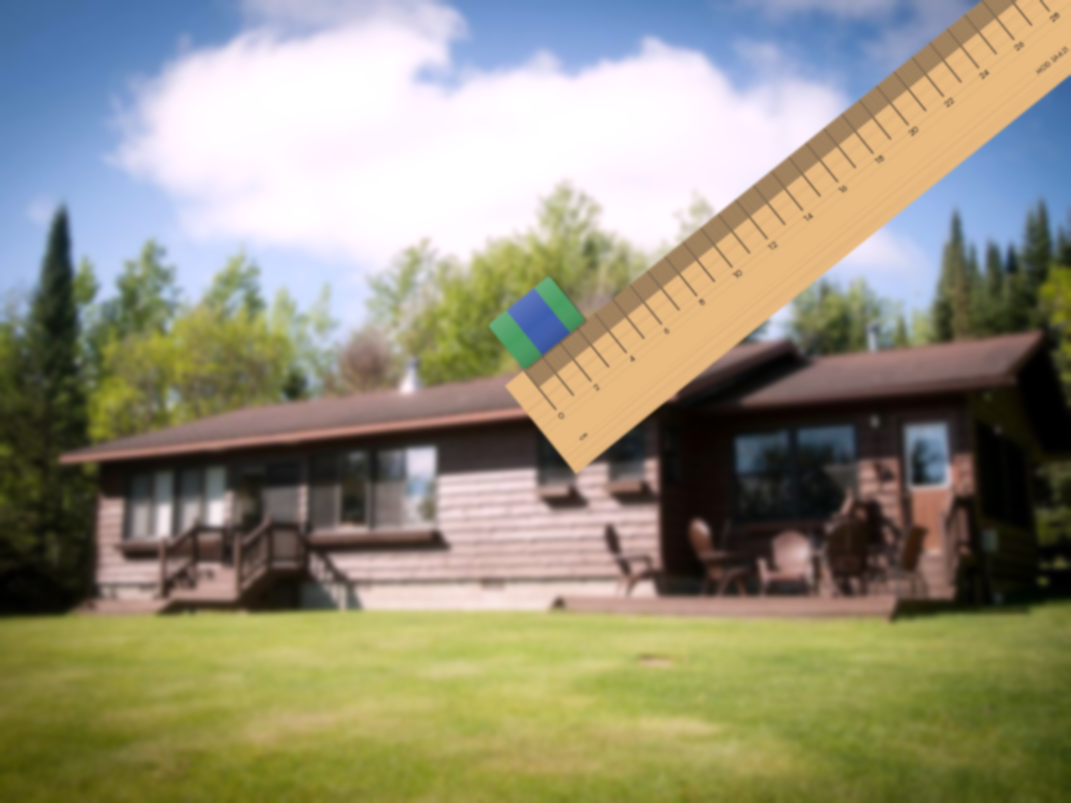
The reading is 3.5 cm
